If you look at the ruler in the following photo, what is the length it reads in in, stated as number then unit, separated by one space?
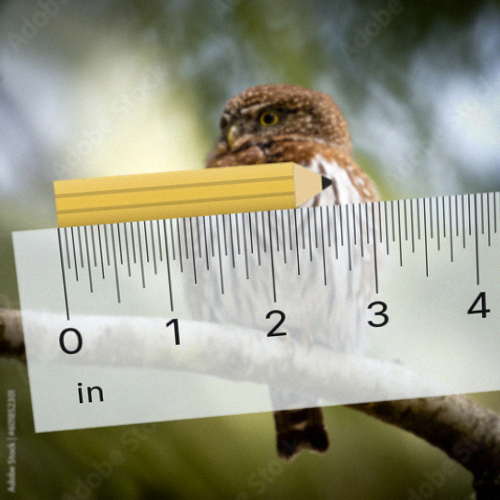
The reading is 2.625 in
